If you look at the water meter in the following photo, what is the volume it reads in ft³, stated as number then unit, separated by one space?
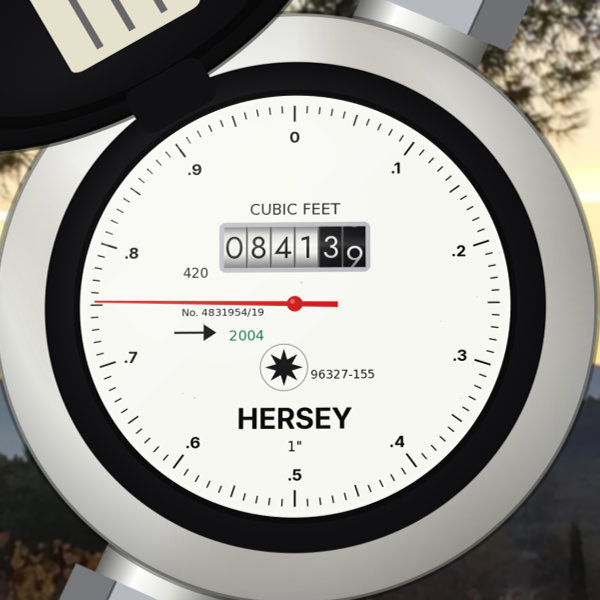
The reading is 84138.75 ft³
